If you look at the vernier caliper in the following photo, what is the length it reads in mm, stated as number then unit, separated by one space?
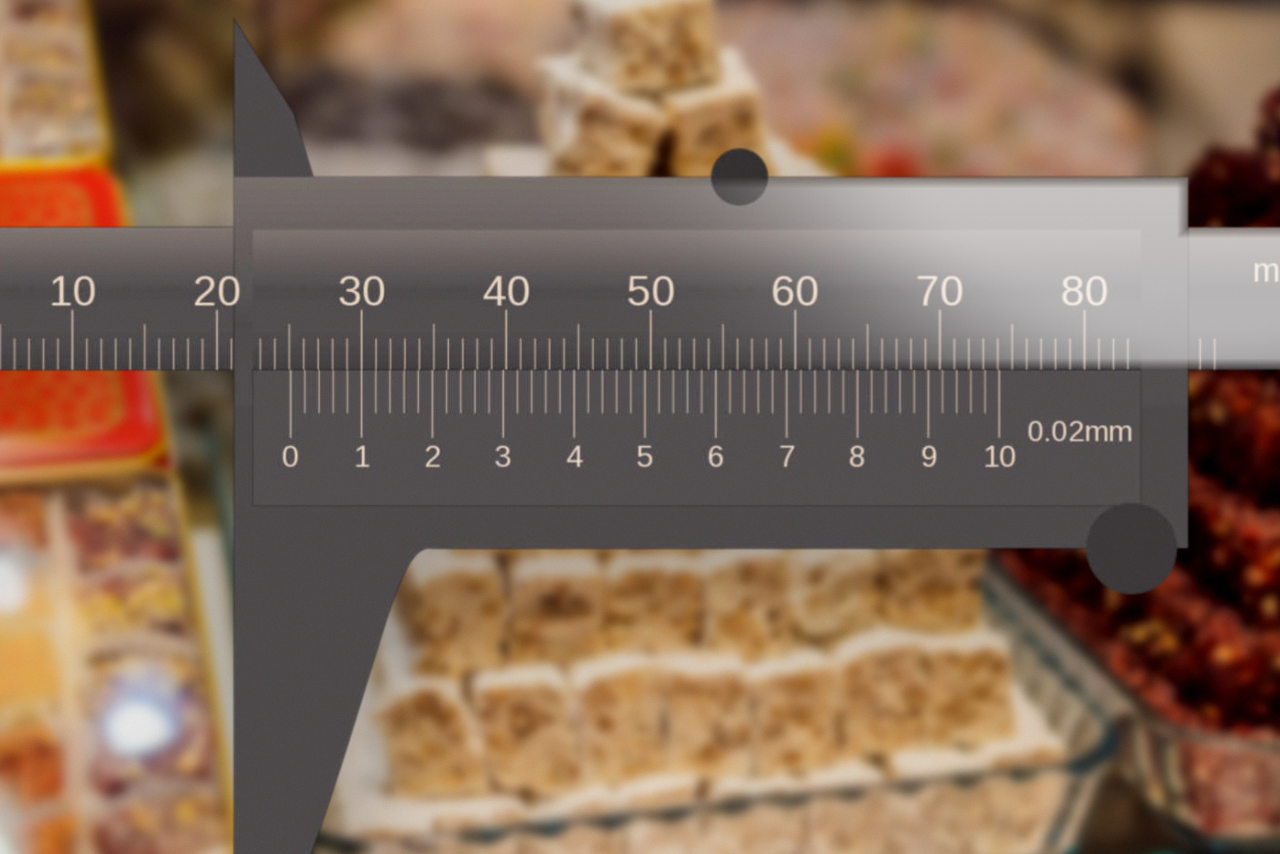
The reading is 25.1 mm
